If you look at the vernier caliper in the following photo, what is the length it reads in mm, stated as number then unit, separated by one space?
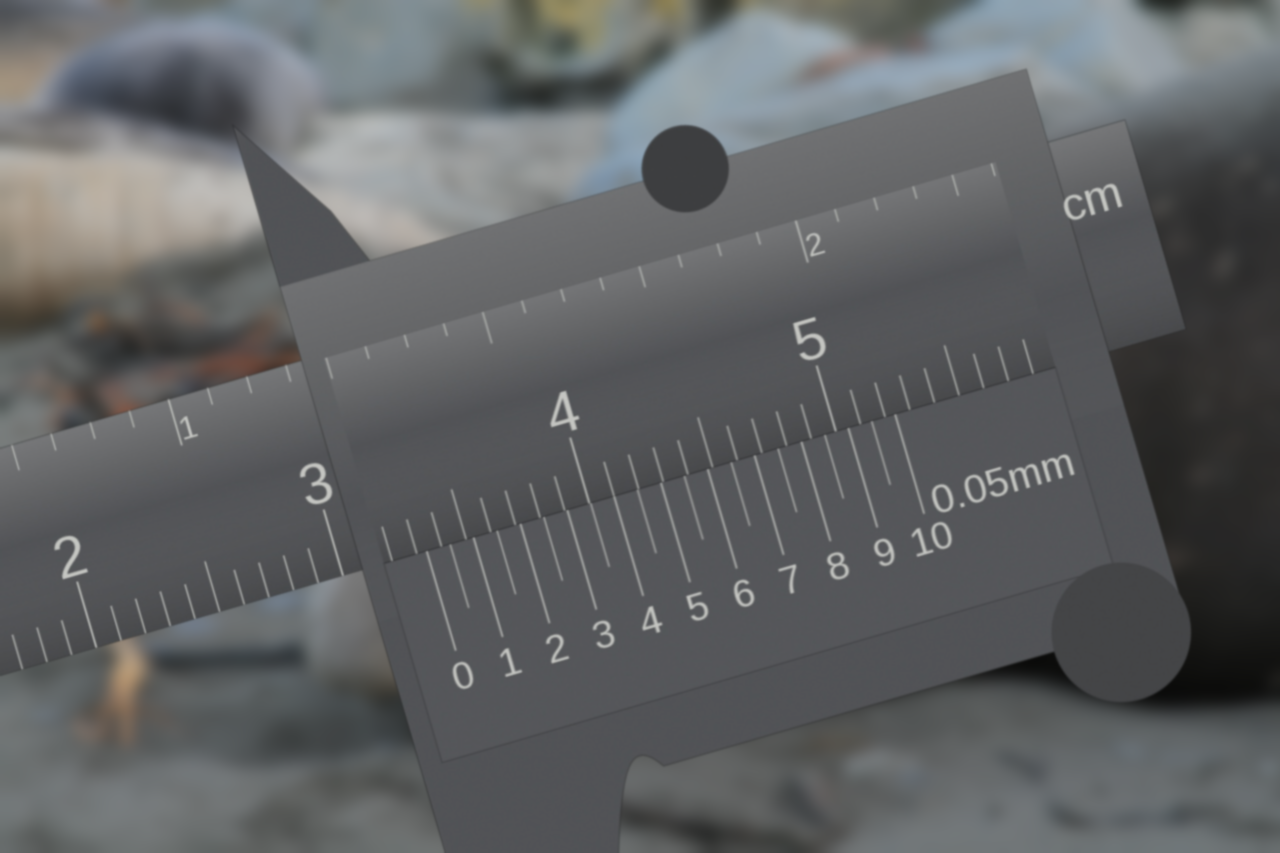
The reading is 33.4 mm
